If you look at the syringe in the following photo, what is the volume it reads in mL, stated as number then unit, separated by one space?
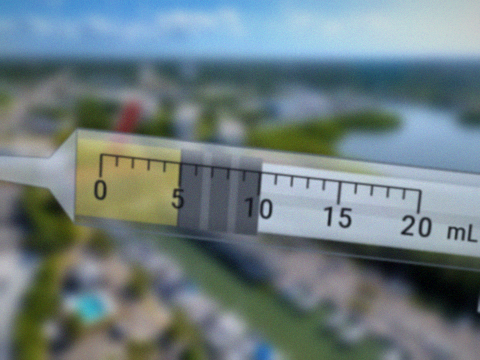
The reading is 5 mL
